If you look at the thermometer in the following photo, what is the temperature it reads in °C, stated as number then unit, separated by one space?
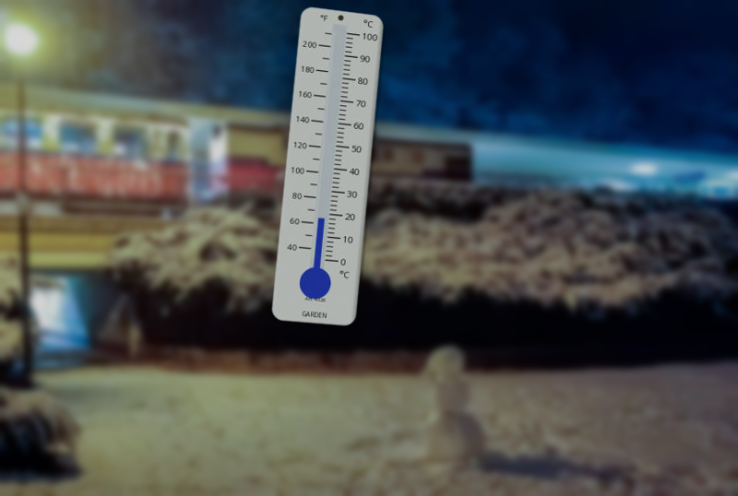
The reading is 18 °C
